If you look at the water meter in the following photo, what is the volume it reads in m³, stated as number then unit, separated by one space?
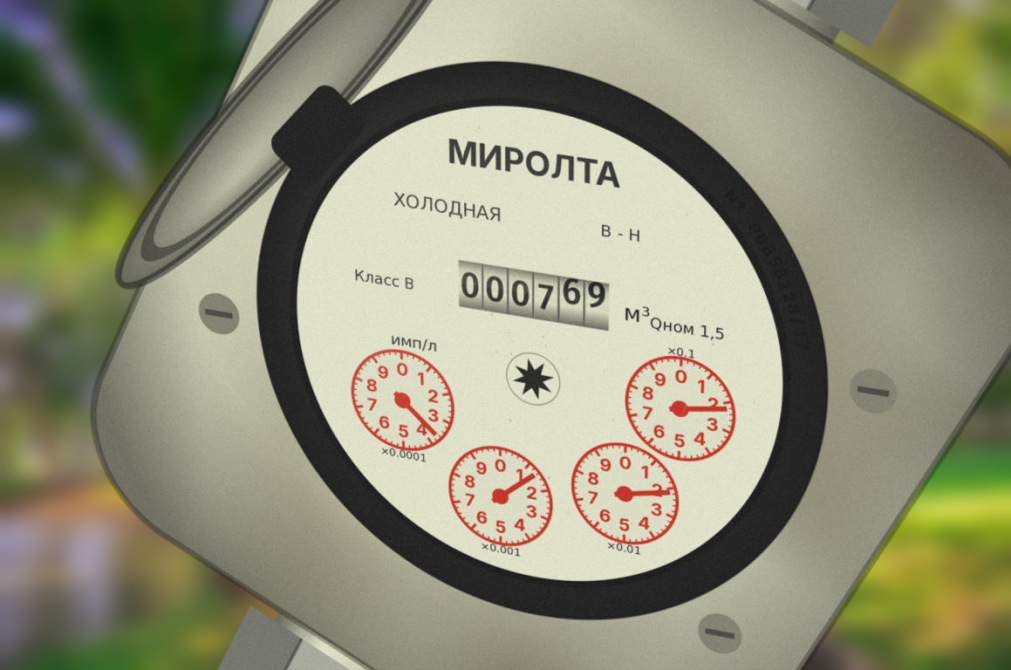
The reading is 769.2213 m³
